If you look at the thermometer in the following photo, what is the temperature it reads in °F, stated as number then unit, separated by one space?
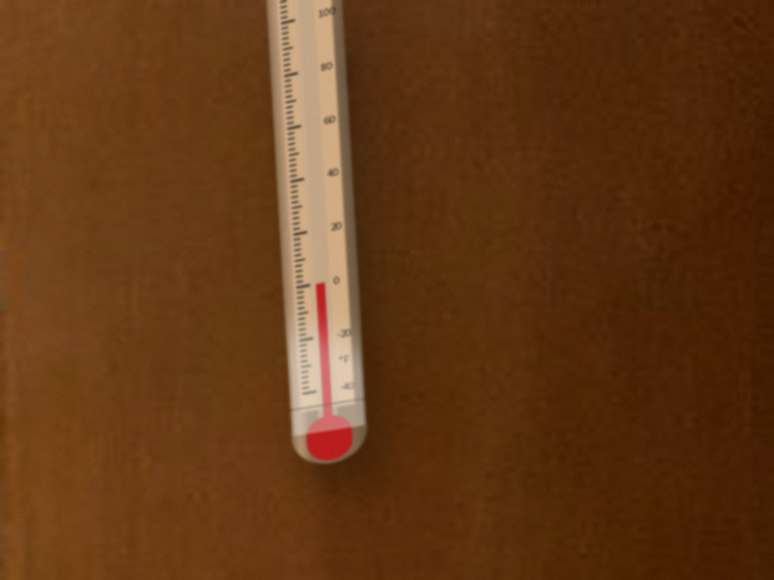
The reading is 0 °F
